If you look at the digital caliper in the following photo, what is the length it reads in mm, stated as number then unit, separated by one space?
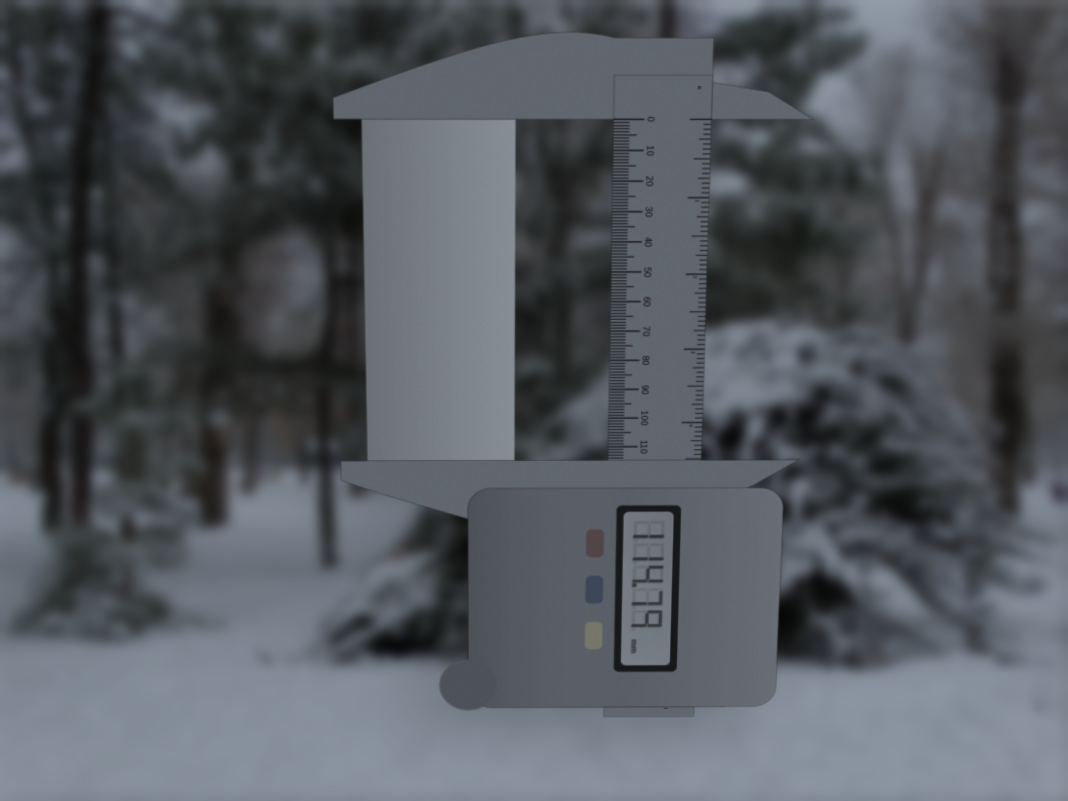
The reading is 114.79 mm
